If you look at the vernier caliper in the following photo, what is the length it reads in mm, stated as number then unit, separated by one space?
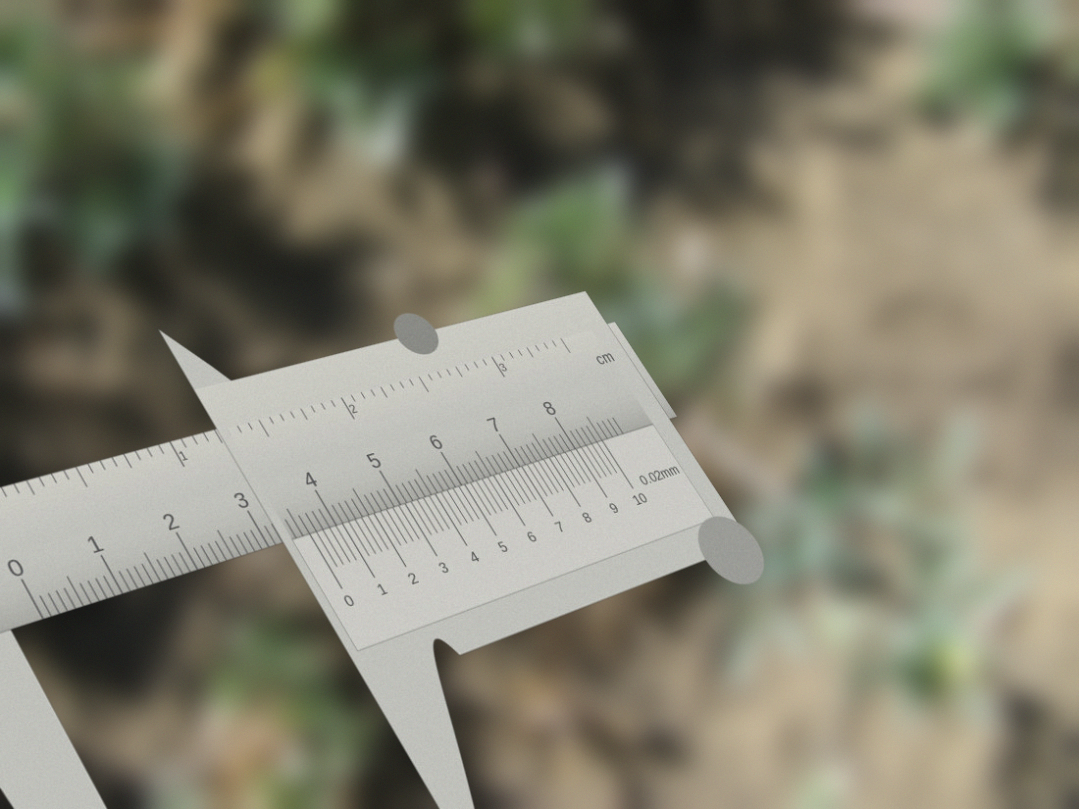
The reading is 36.0 mm
